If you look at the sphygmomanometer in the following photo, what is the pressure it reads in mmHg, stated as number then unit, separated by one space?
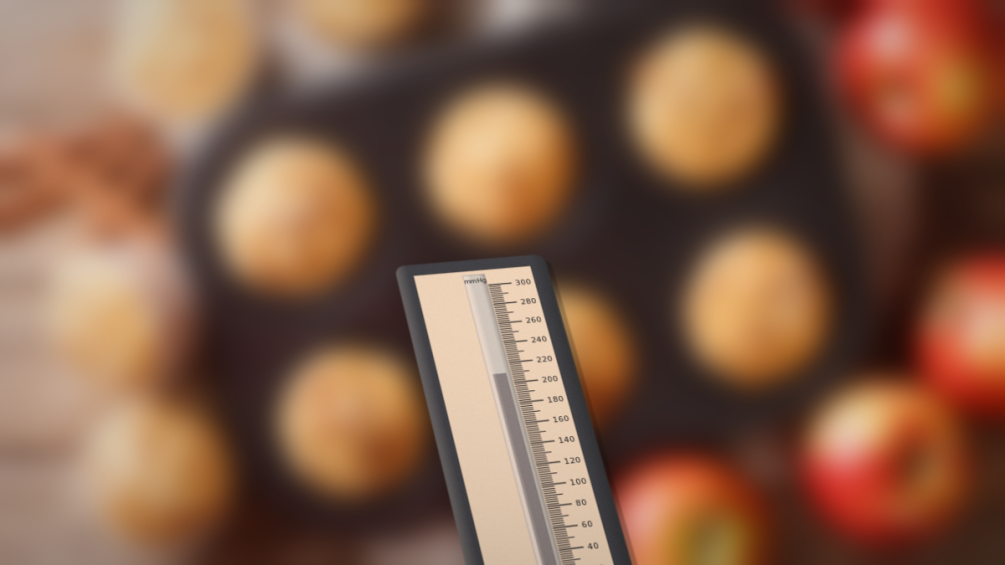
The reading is 210 mmHg
